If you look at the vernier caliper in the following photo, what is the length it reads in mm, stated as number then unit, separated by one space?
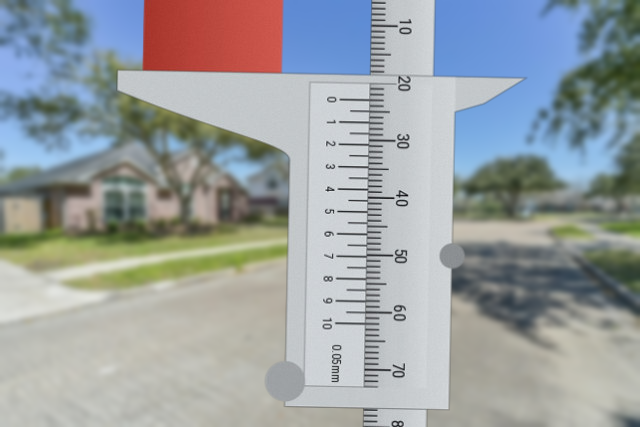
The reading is 23.0 mm
